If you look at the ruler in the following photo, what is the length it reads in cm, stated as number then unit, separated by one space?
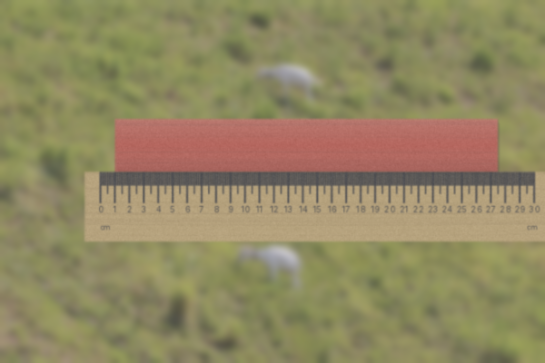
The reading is 26.5 cm
